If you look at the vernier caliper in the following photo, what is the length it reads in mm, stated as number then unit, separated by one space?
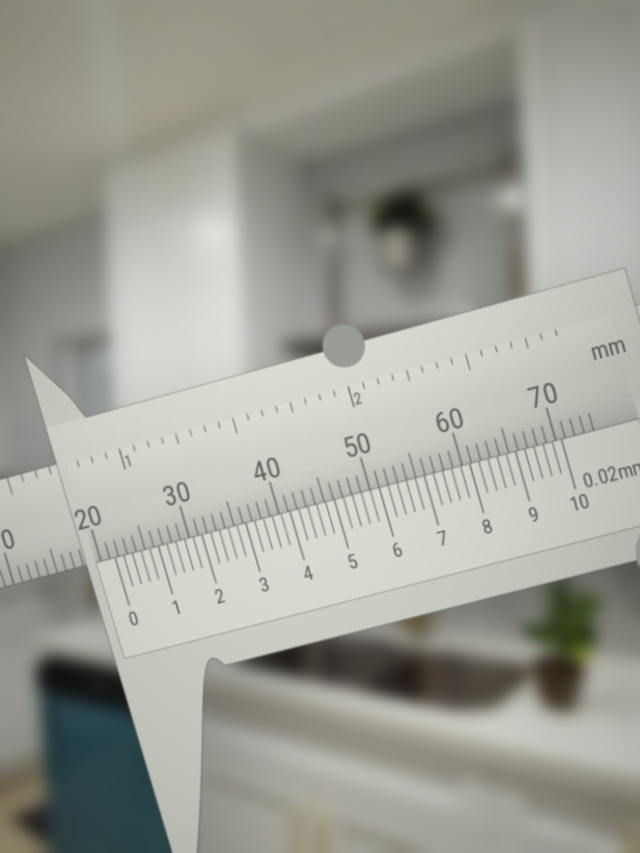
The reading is 21.6 mm
